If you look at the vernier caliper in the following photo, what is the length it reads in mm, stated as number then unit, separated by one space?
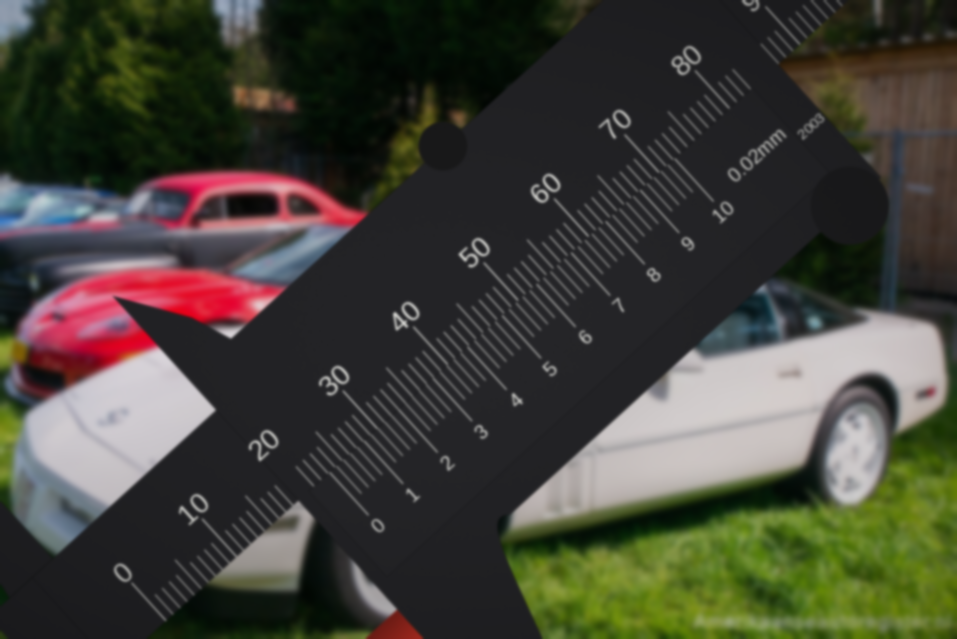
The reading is 23.2 mm
